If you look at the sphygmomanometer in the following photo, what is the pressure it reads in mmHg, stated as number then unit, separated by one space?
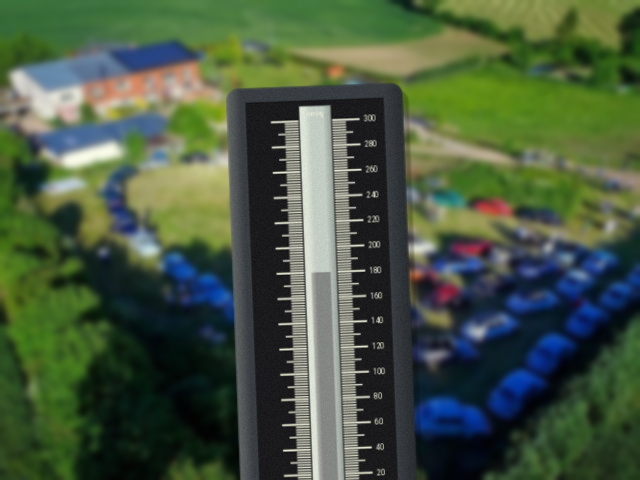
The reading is 180 mmHg
